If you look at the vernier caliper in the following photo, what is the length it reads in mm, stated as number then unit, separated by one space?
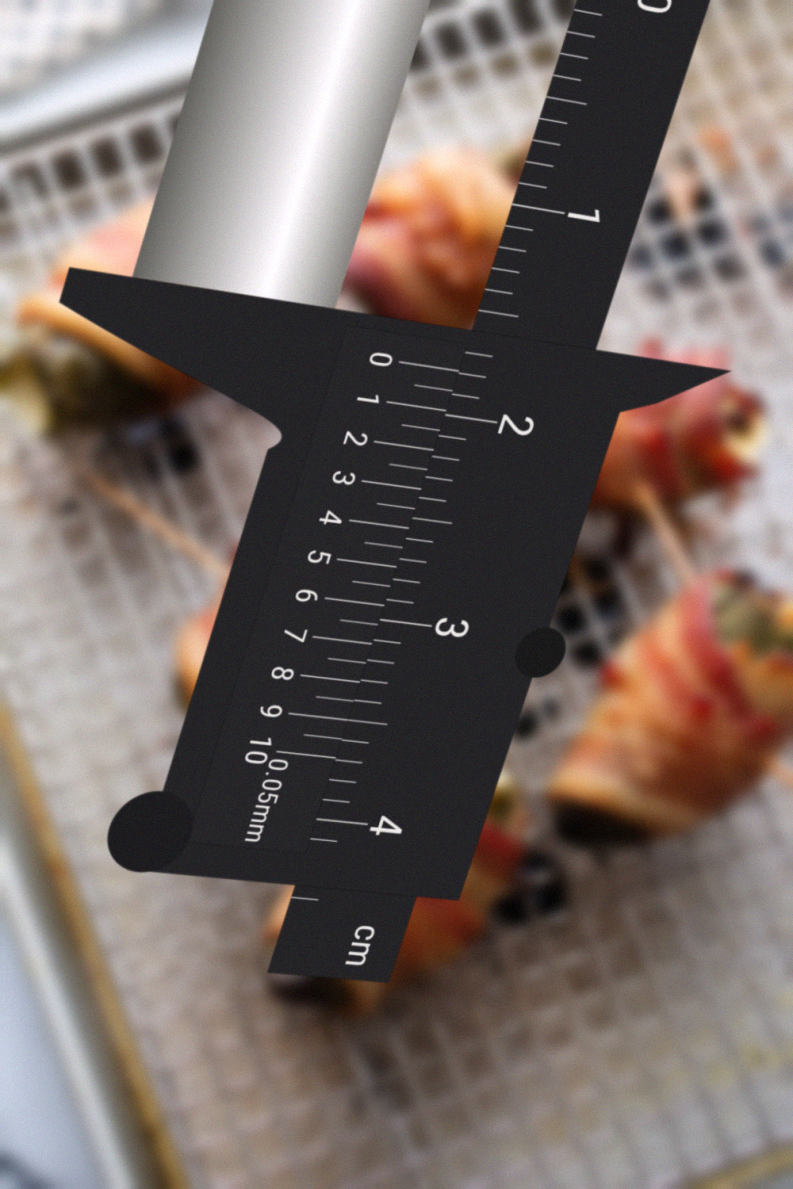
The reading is 17.9 mm
